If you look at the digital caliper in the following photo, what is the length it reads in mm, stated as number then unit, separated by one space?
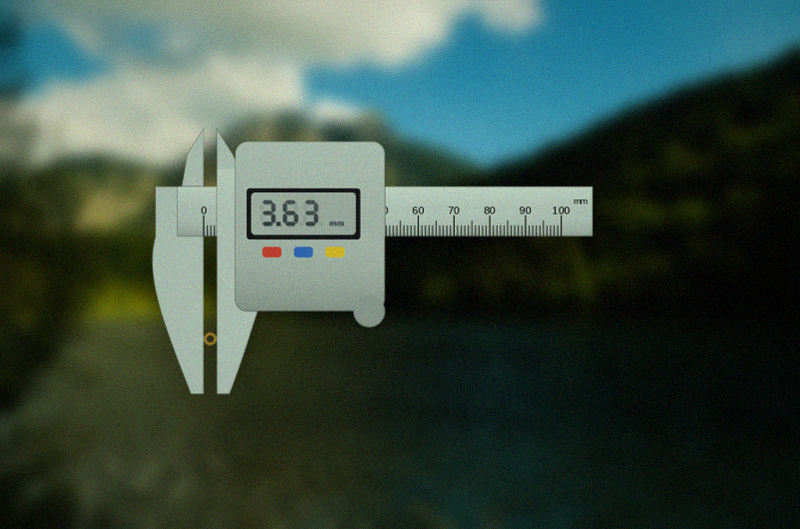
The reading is 3.63 mm
